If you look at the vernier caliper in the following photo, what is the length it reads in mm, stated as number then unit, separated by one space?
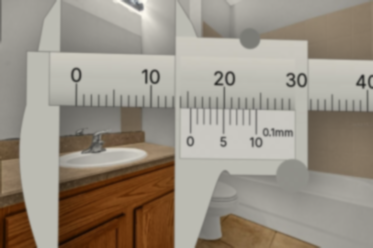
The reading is 15.4 mm
